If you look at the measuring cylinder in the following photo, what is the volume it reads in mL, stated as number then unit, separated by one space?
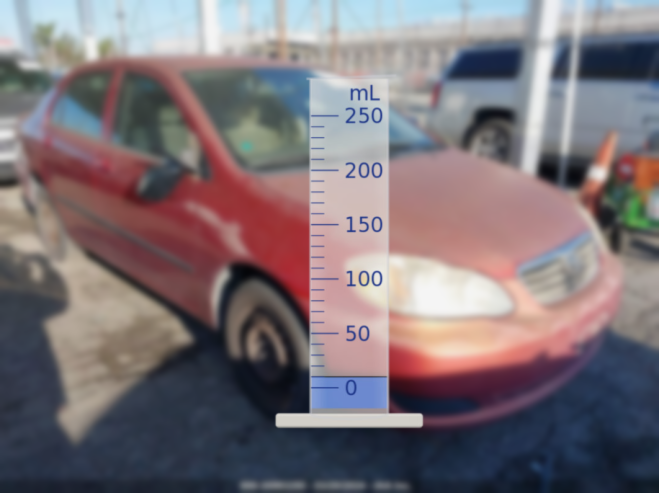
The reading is 10 mL
